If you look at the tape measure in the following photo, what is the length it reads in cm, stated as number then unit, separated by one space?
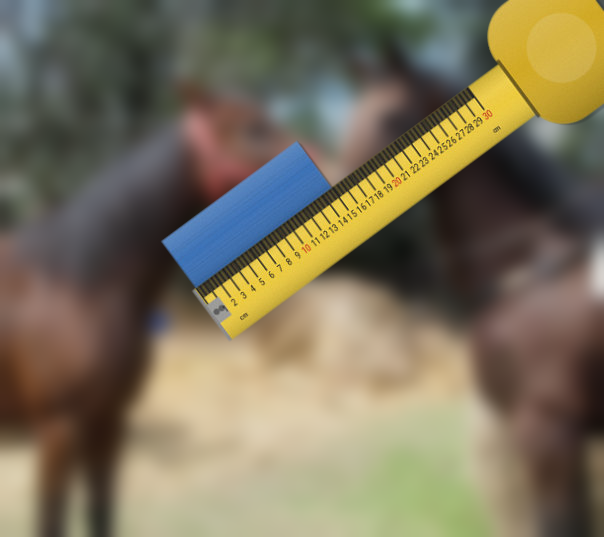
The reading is 15 cm
